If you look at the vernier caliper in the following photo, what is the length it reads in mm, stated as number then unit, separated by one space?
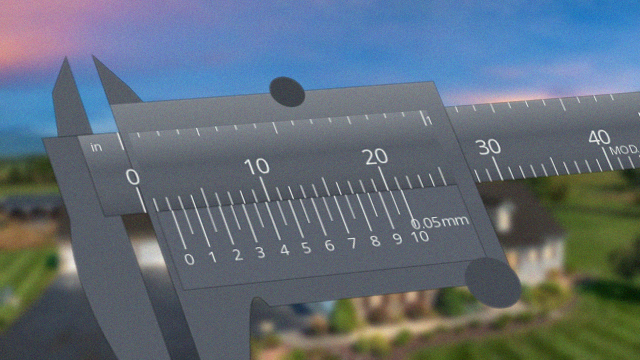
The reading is 2.1 mm
